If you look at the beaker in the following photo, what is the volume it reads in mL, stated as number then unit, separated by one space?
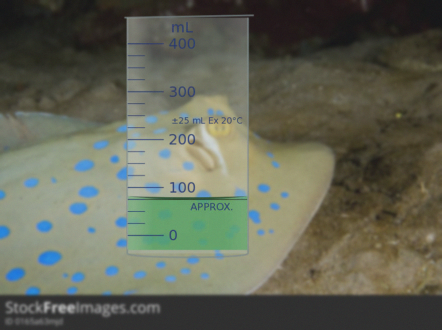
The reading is 75 mL
